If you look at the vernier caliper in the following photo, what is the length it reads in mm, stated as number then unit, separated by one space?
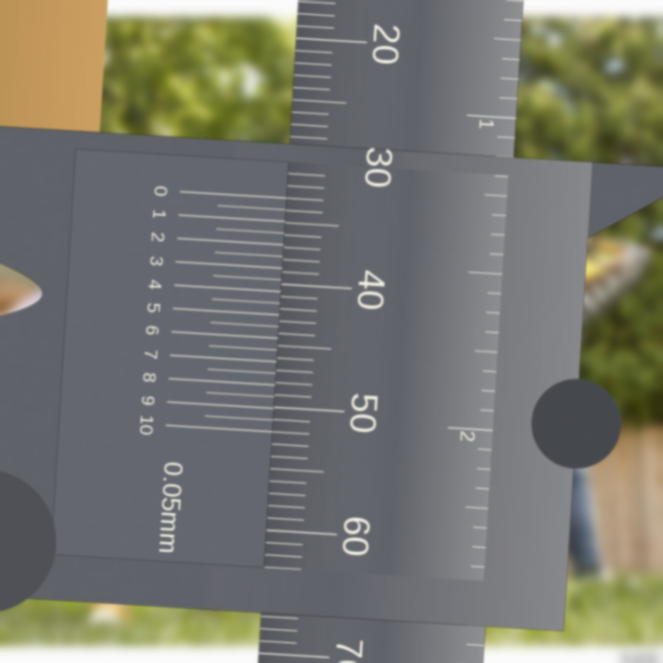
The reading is 33.0 mm
